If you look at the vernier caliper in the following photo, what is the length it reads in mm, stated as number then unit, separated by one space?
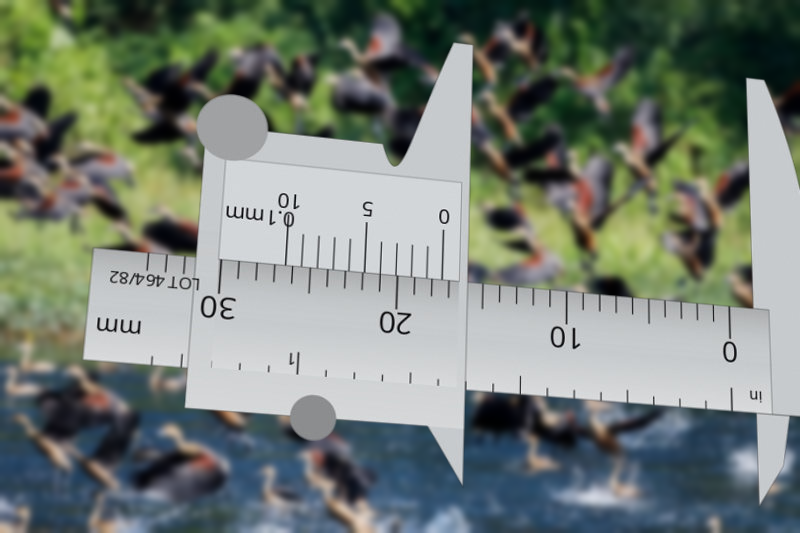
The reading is 17.4 mm
